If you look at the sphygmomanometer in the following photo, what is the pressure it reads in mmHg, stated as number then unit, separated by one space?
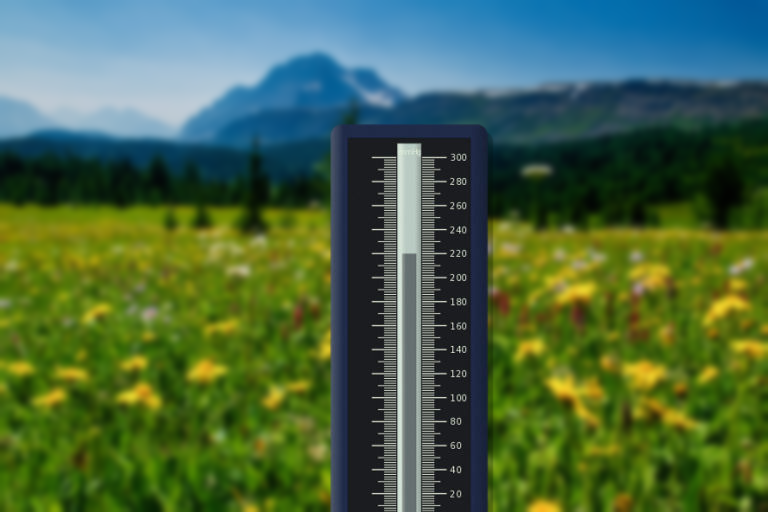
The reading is 220 mmHg
